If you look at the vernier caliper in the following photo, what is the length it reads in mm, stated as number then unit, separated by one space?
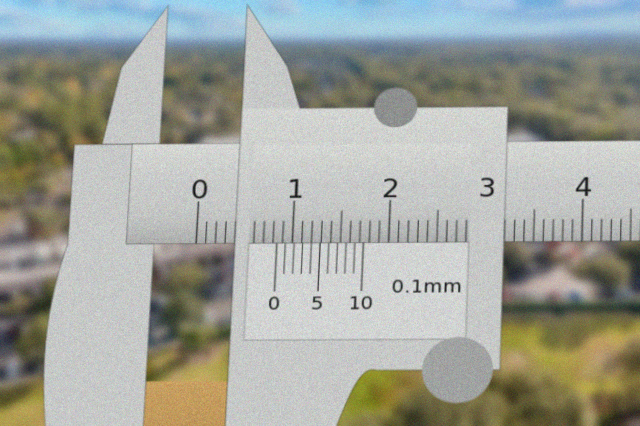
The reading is 8.4 mm
